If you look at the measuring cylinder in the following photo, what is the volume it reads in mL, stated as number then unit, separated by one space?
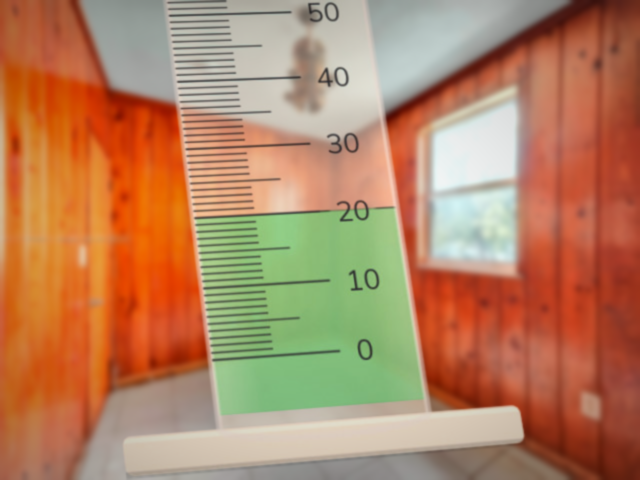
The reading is 20 mL
